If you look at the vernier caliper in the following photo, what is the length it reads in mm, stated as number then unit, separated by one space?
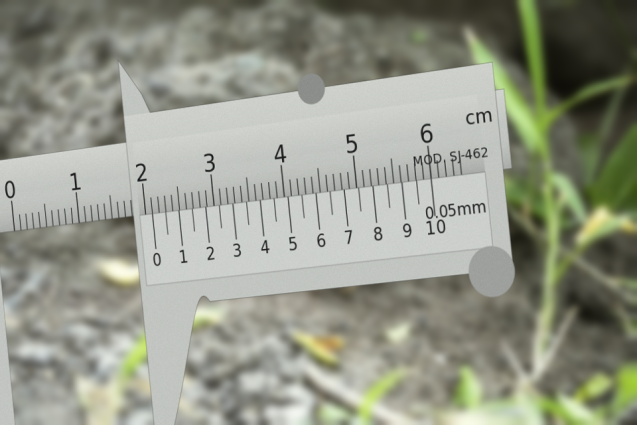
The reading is 21.0 mm
